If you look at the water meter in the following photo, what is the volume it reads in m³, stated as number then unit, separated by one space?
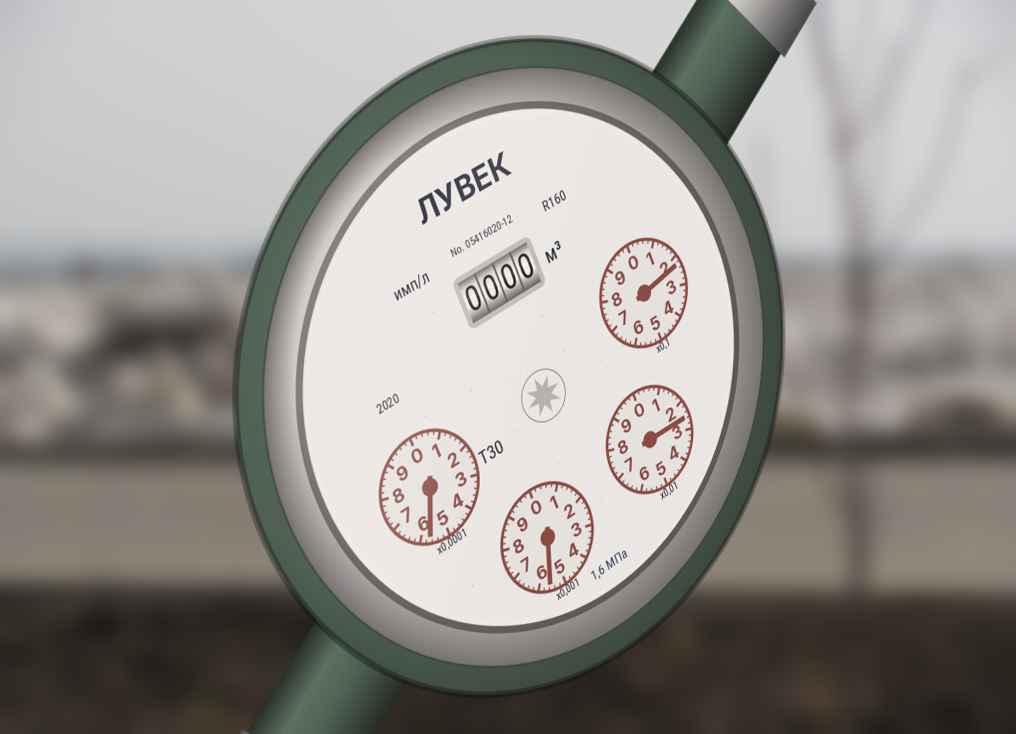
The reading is 0.2255 m³
